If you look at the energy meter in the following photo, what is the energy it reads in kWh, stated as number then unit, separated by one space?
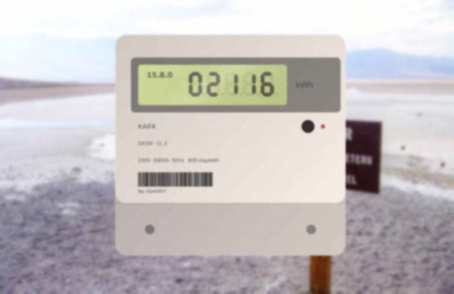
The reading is 2116 kWh
